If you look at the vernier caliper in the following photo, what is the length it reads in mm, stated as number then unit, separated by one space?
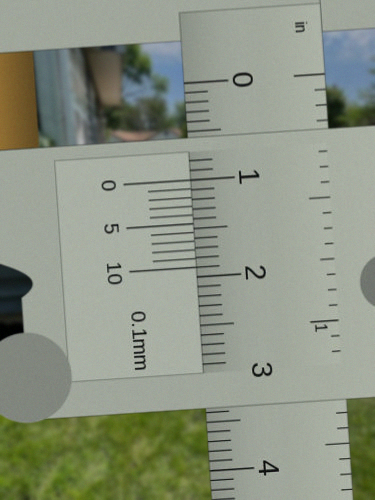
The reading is 10.0 mm
